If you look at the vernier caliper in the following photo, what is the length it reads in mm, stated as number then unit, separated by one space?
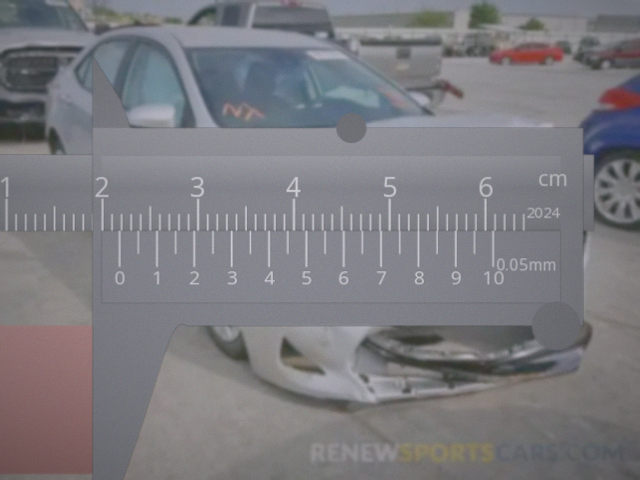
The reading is 21.8 mm
